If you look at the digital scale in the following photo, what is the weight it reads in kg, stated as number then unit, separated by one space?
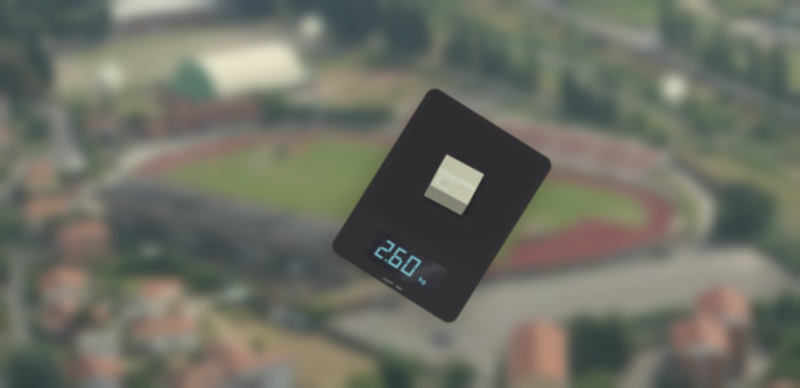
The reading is 2.60 kg
